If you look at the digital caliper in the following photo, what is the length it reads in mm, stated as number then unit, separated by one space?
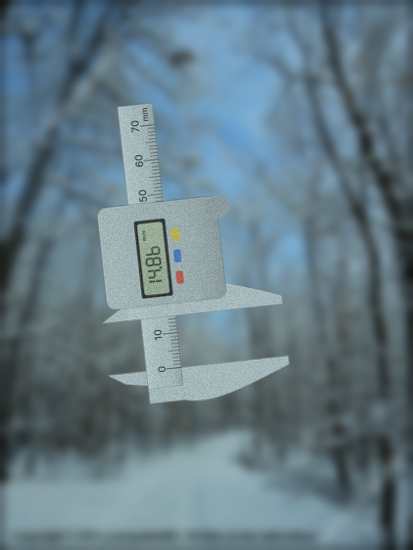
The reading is 14.86 mm
